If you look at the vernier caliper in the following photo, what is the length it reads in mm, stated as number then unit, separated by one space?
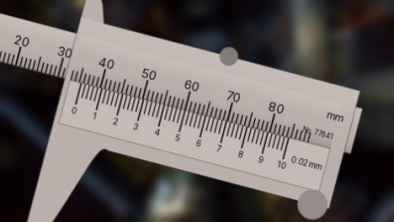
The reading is 35.5 mm
